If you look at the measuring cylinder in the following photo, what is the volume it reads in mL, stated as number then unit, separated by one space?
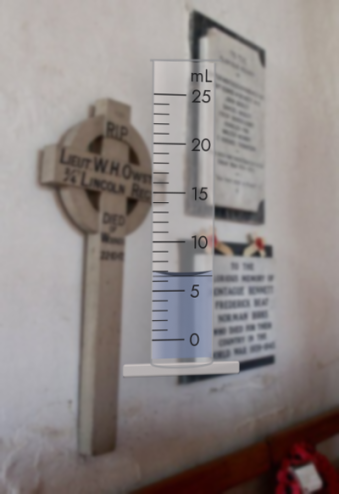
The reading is 6.5 mL
